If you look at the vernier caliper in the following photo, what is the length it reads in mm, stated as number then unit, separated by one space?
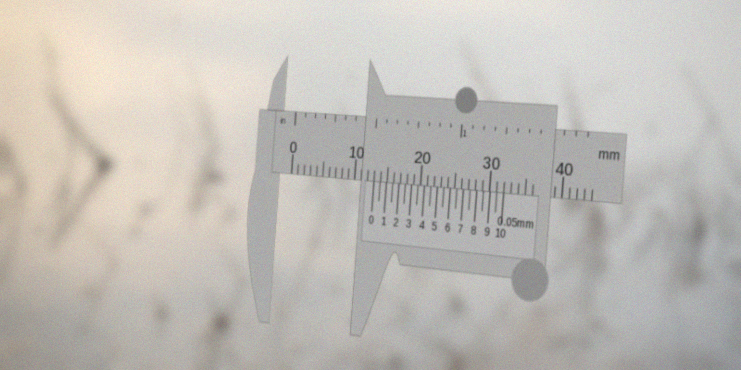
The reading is 13.0 mm
